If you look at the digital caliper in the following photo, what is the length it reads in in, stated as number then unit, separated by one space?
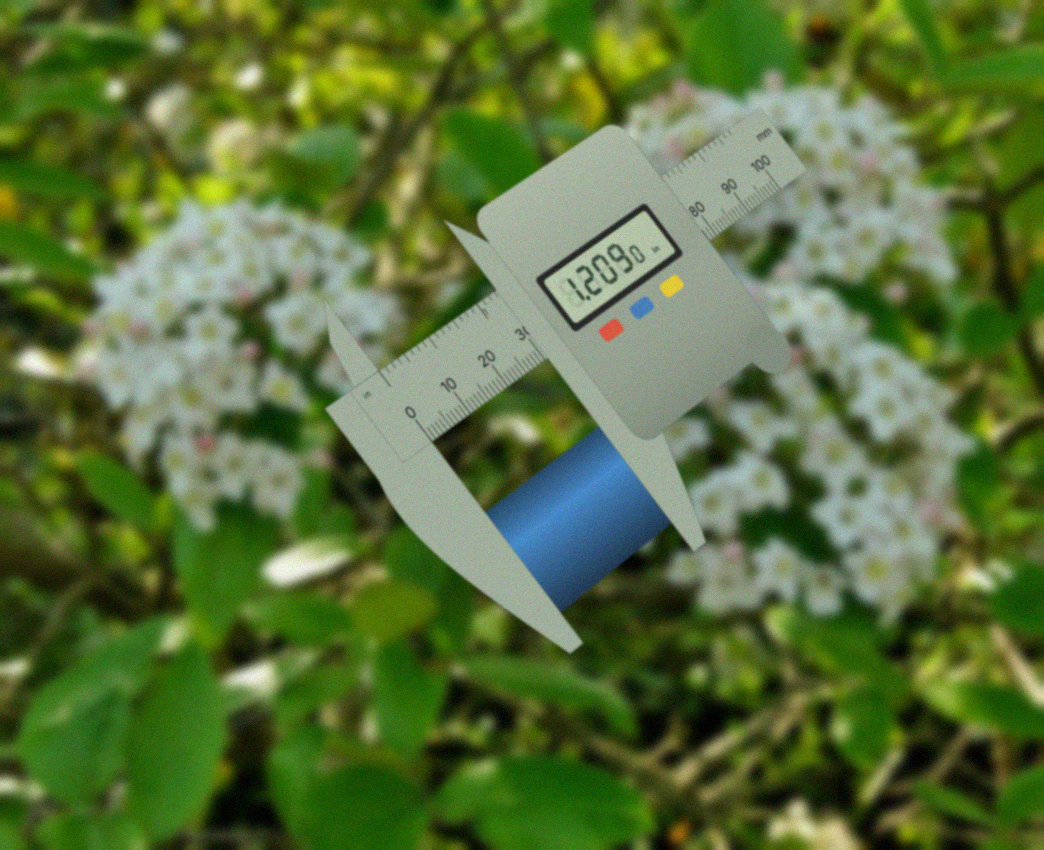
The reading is 1.2090 in
